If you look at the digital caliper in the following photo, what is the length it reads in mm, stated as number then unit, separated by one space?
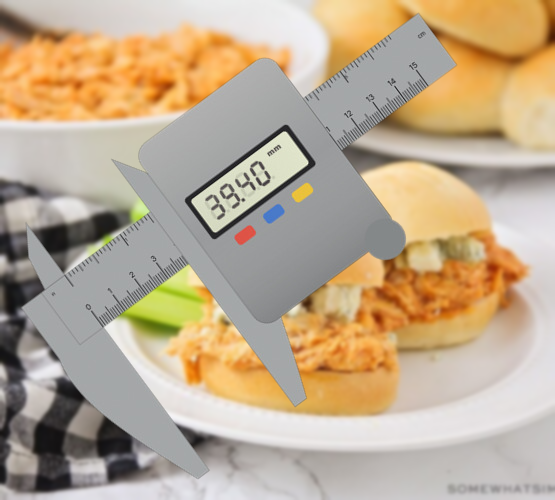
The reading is 39.40 mm
